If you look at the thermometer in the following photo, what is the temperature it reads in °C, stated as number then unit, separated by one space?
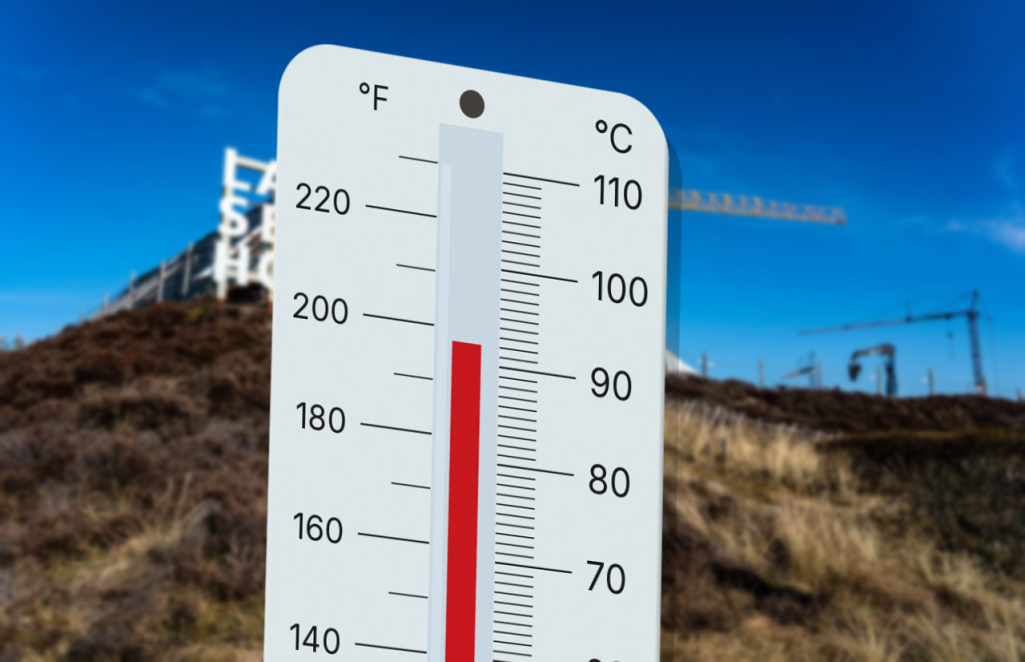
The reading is 92 °C
